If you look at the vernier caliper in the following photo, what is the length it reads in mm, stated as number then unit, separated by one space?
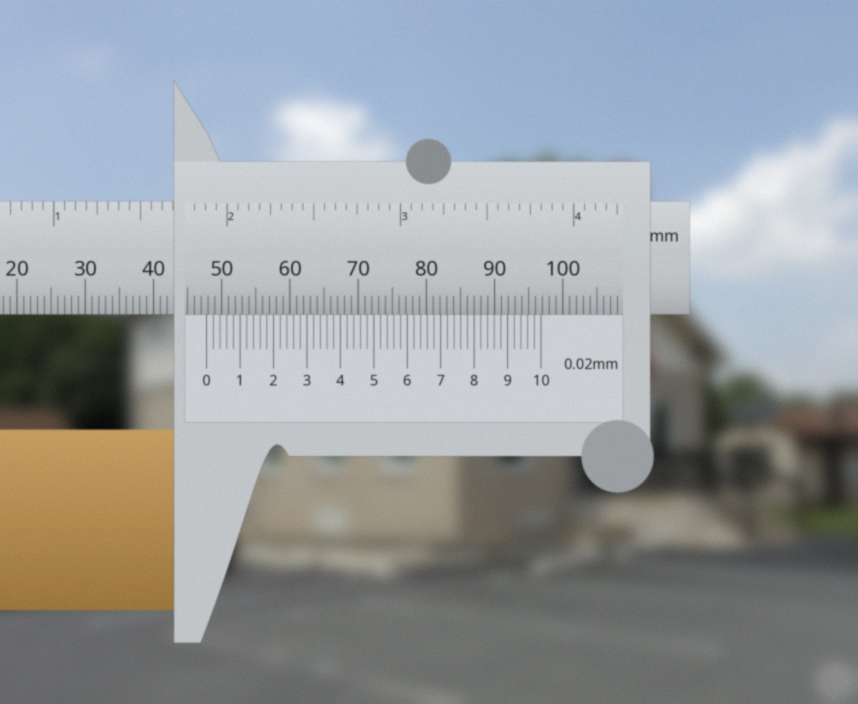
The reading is 47.8 mm
